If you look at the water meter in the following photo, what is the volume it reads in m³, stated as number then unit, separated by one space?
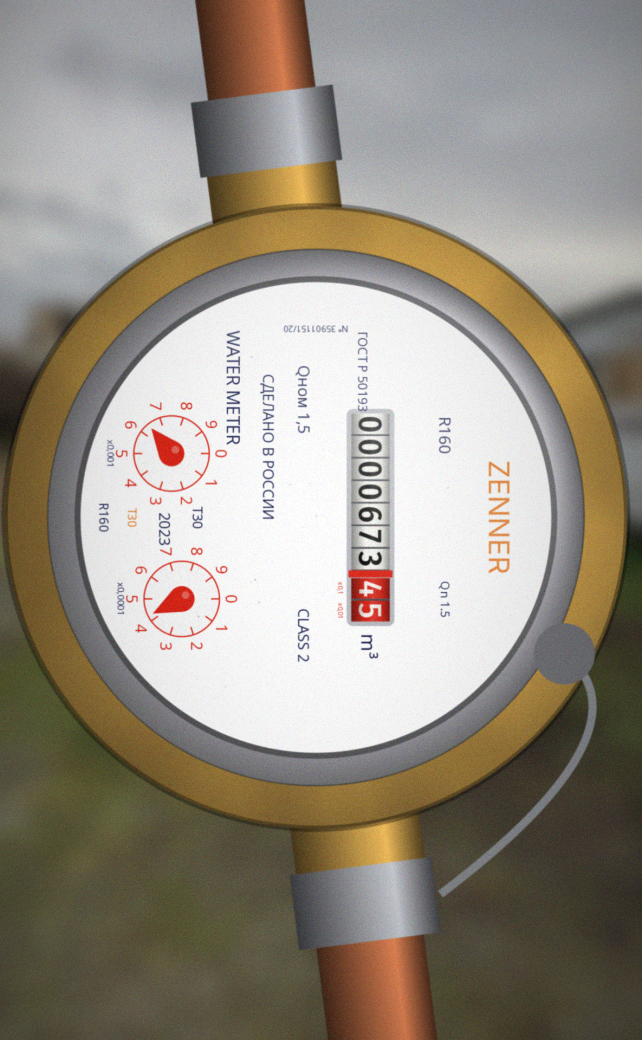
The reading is 673.4564 m³
